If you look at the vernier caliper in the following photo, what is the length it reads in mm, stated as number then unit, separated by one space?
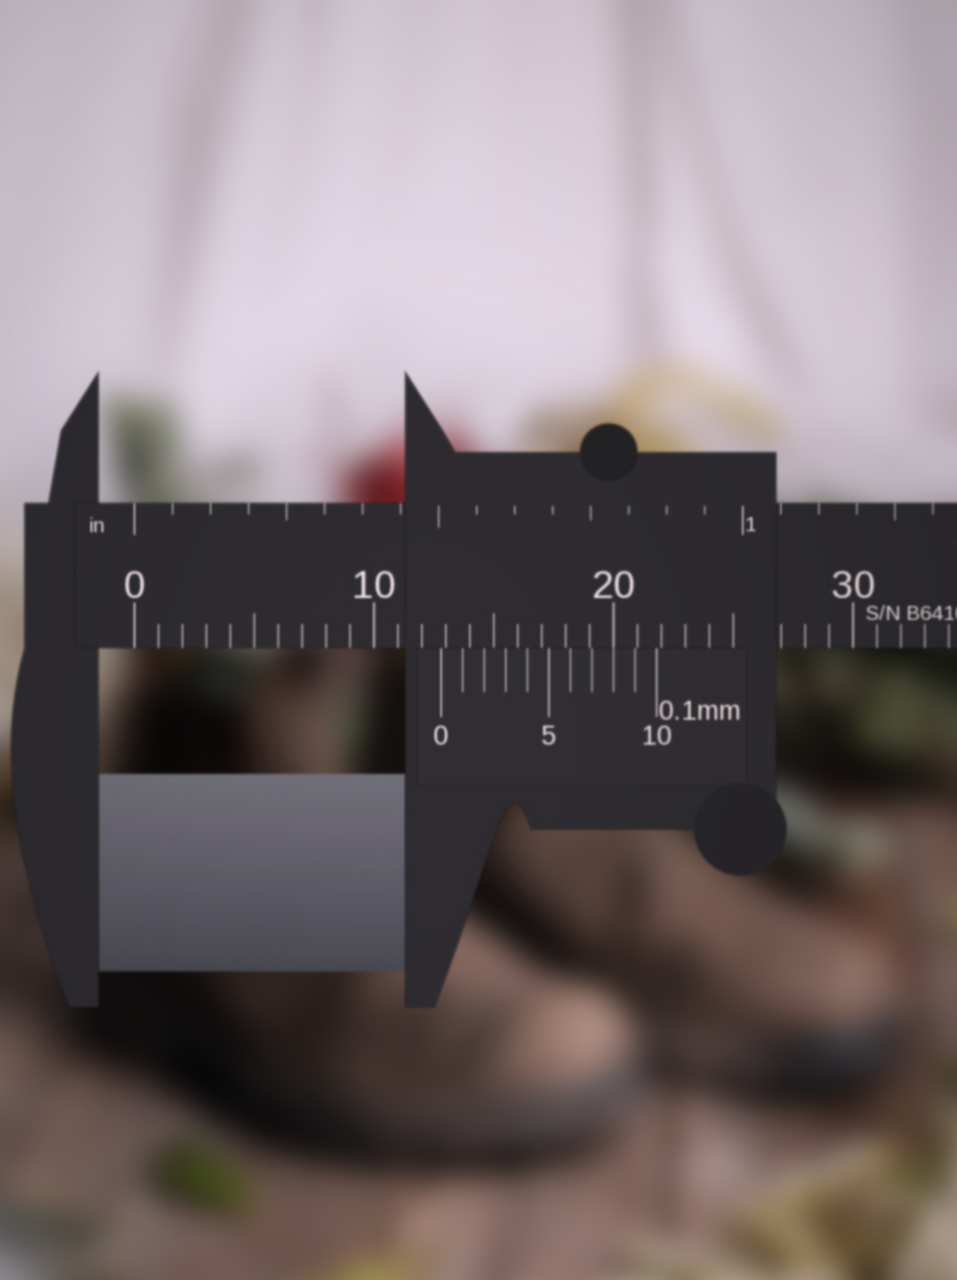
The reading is 12.8 mm
